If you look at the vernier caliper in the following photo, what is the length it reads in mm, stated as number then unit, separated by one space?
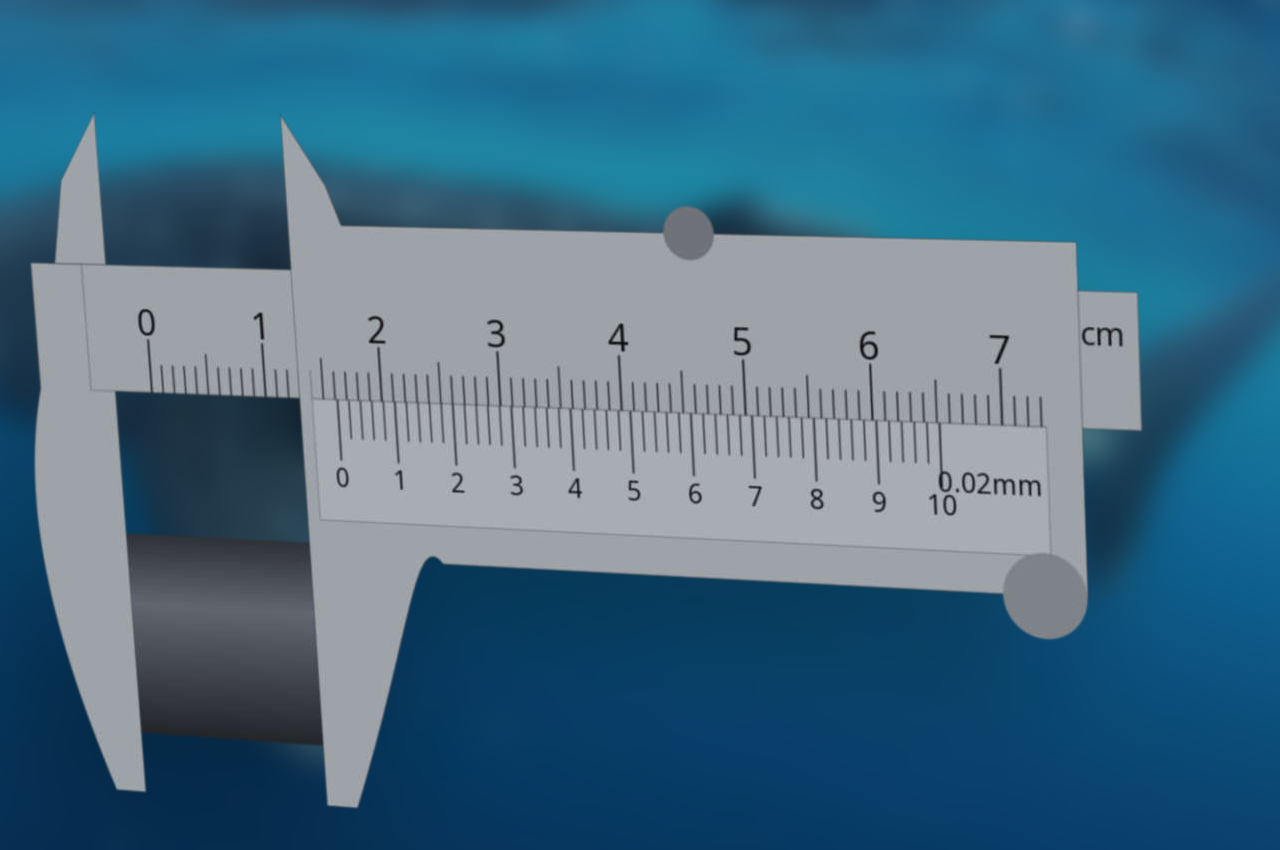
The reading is 16.2 mm
